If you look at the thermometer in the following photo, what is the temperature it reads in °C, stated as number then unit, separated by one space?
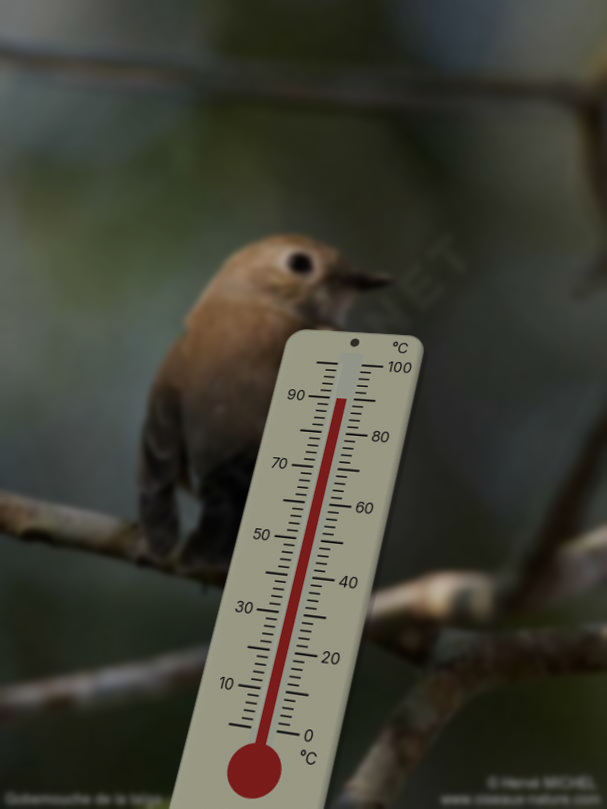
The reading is 90 °C
